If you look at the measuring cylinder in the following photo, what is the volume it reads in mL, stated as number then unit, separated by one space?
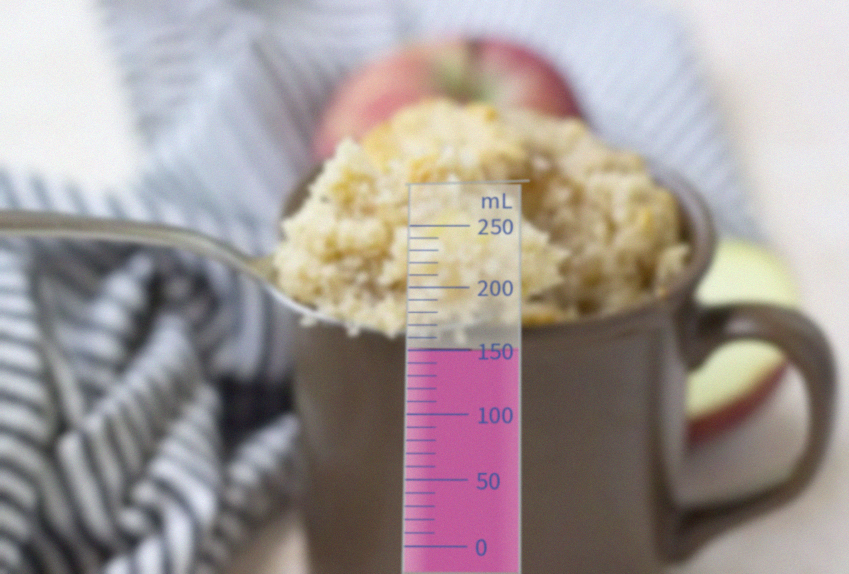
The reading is 150 mL
